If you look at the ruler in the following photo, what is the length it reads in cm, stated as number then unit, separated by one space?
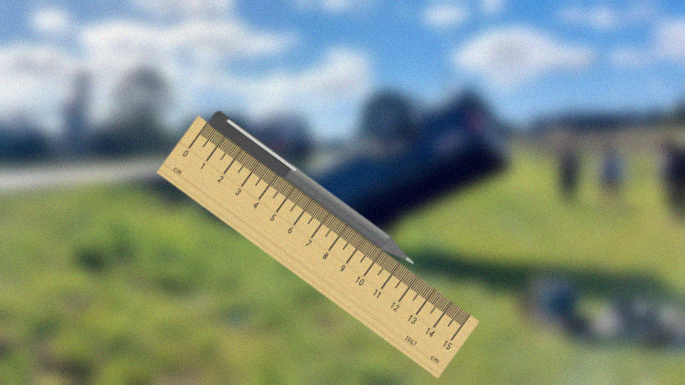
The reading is 11.5 cm
